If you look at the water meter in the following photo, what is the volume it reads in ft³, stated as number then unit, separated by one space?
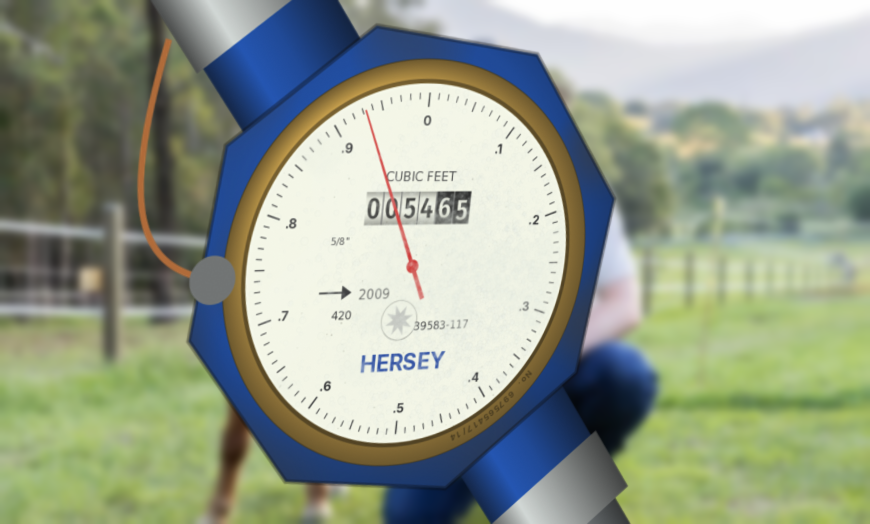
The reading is 5464.93 ft³
